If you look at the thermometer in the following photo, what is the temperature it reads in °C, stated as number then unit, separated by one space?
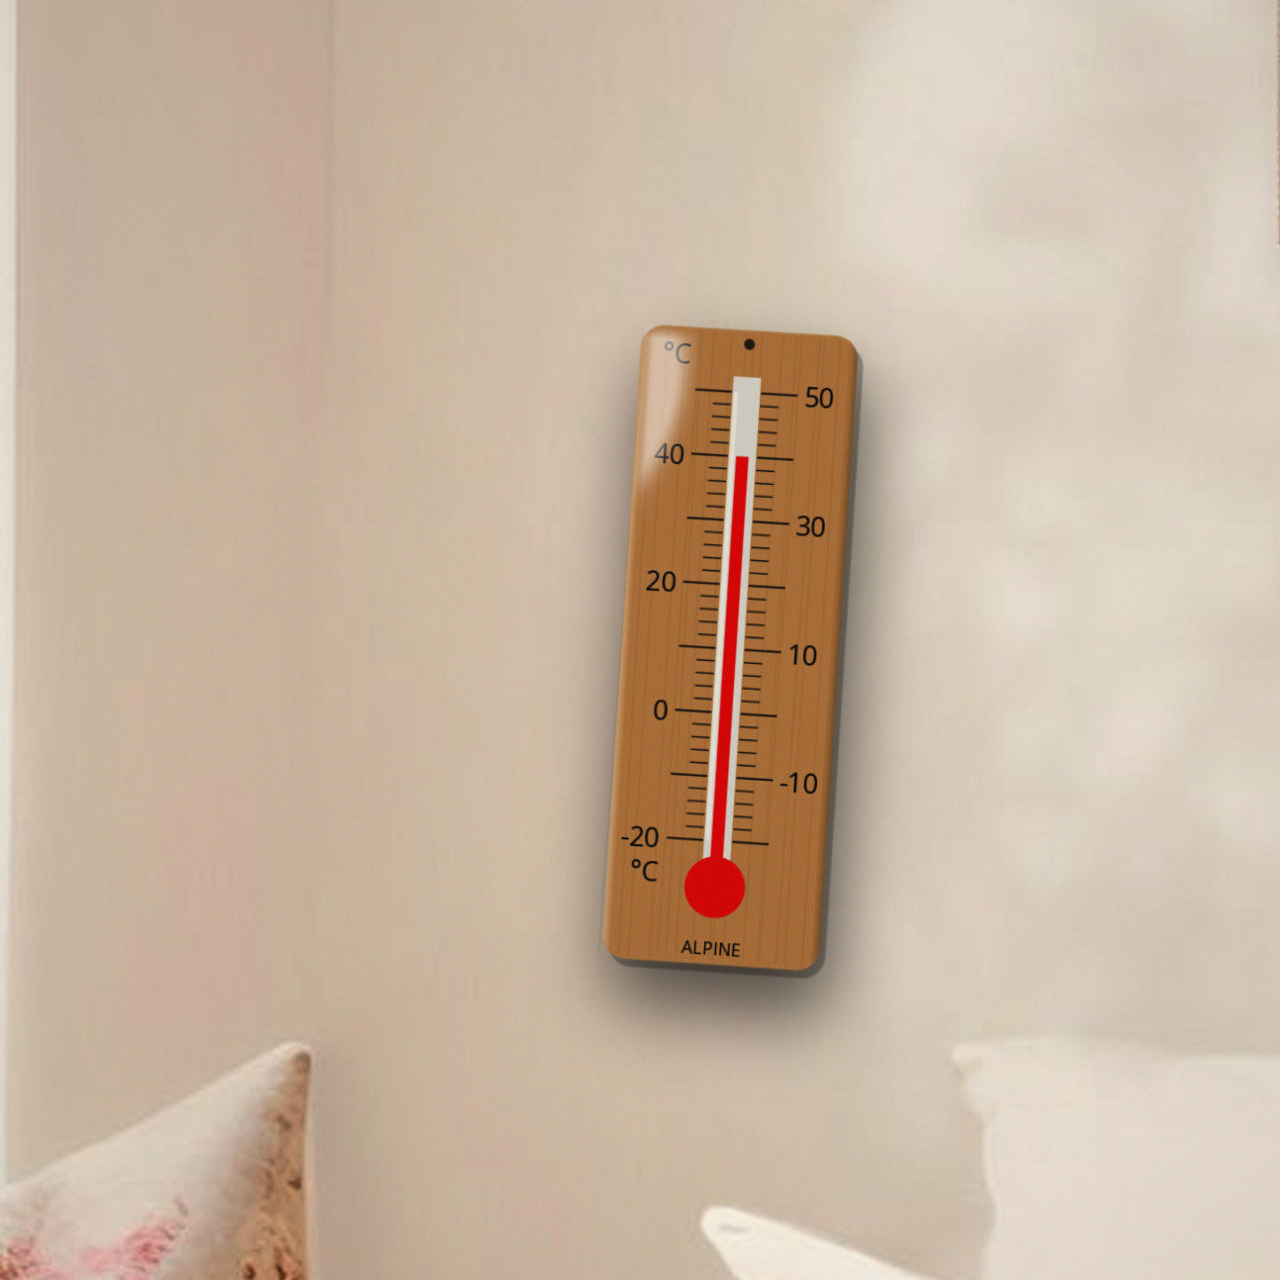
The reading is 40 °C
